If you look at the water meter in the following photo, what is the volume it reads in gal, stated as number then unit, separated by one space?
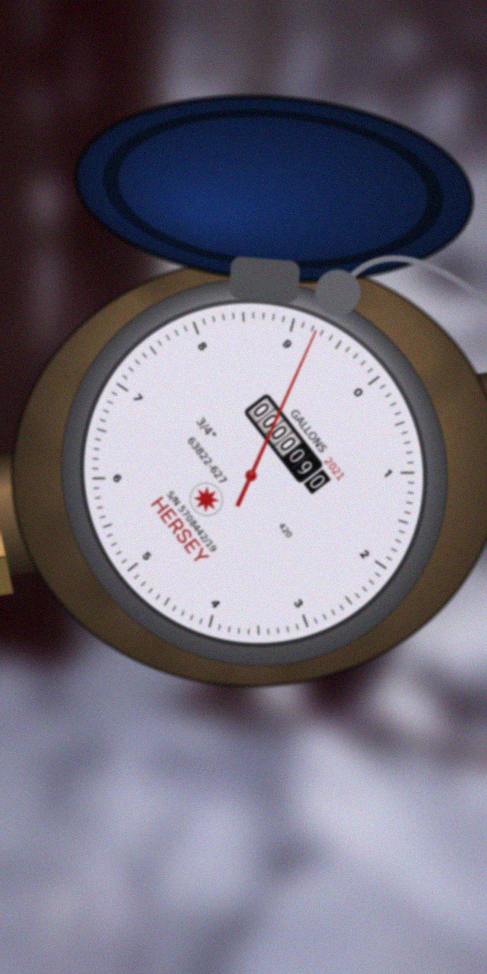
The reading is 89.2 gal
